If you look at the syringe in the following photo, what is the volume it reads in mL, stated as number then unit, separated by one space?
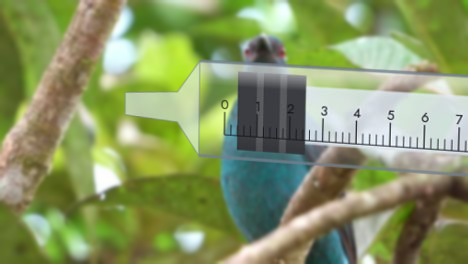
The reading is 0.4 mL
